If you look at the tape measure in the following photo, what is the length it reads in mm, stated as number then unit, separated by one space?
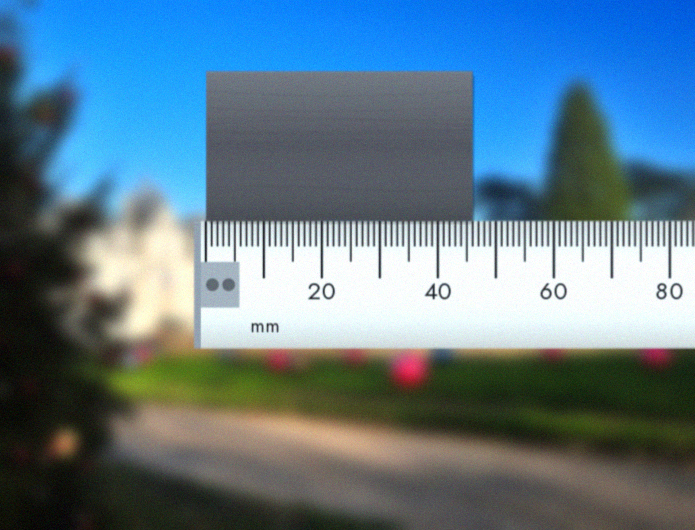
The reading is 46 mm
